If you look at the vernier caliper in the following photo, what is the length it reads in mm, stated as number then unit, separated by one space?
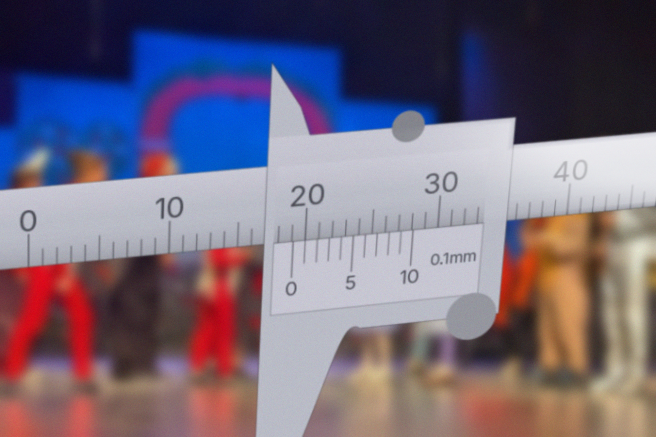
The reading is 19.1 mm
